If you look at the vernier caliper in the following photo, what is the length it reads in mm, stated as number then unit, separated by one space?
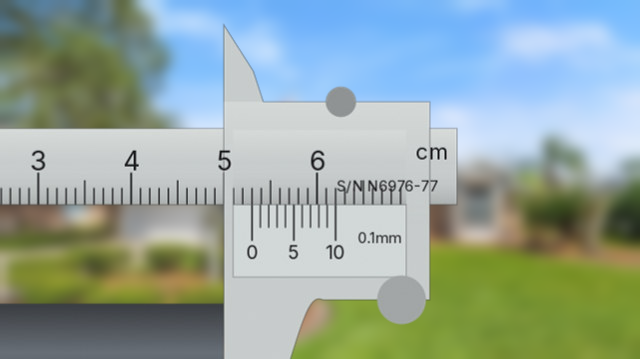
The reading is 53.0 mm
